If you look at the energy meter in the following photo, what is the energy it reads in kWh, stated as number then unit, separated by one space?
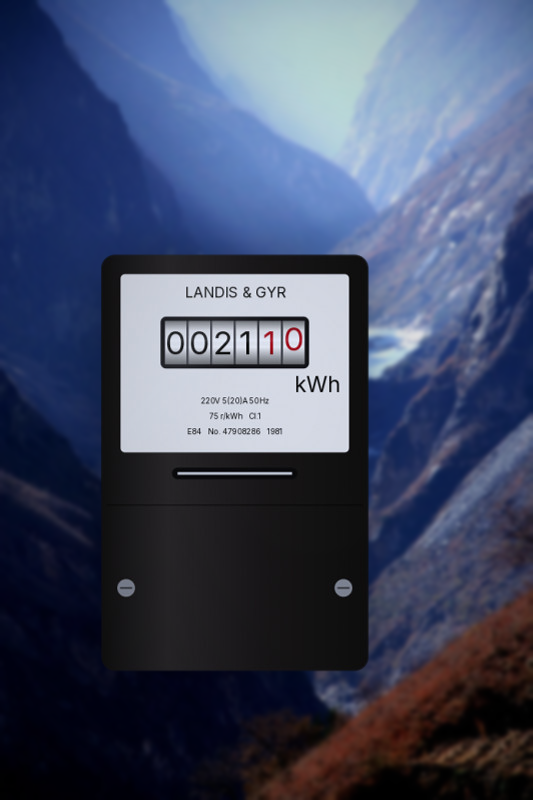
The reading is 21.10 kWh
